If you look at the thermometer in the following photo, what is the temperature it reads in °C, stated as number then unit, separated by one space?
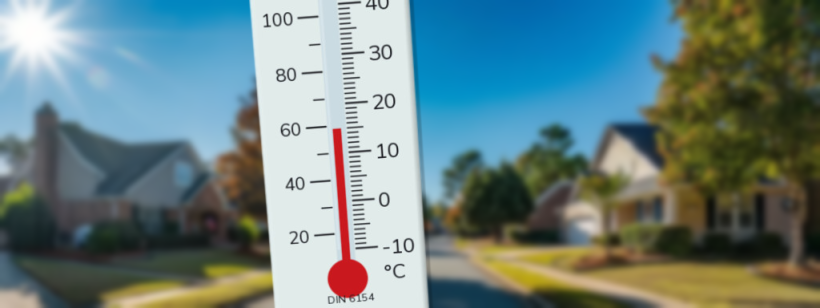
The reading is 15 °C
